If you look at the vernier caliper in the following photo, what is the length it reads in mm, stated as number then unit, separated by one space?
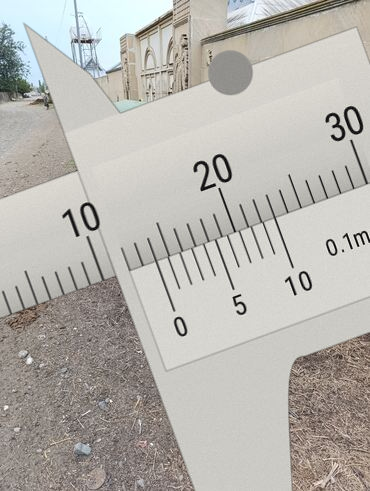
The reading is 14.0 mm
